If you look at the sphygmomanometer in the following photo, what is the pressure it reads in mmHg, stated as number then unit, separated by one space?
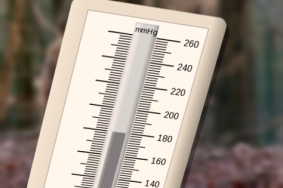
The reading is 180 mmHg
